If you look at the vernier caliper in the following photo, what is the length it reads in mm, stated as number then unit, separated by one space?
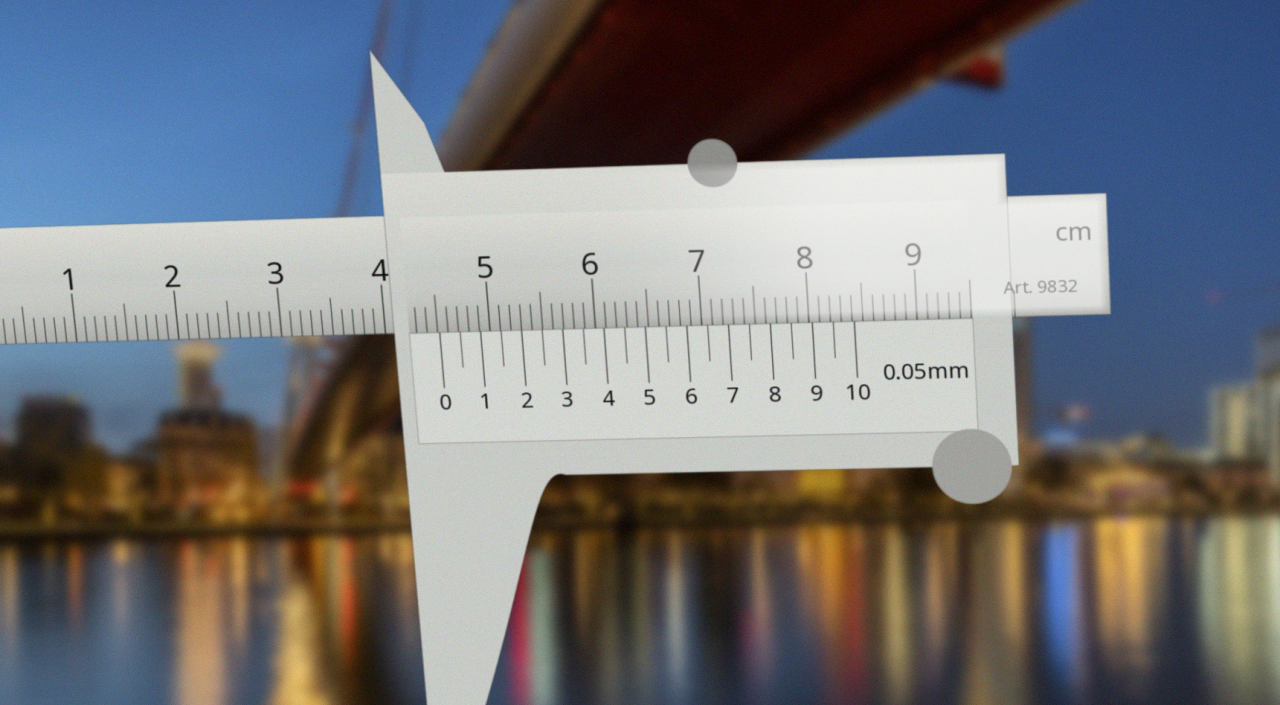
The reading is 45.2 mm
